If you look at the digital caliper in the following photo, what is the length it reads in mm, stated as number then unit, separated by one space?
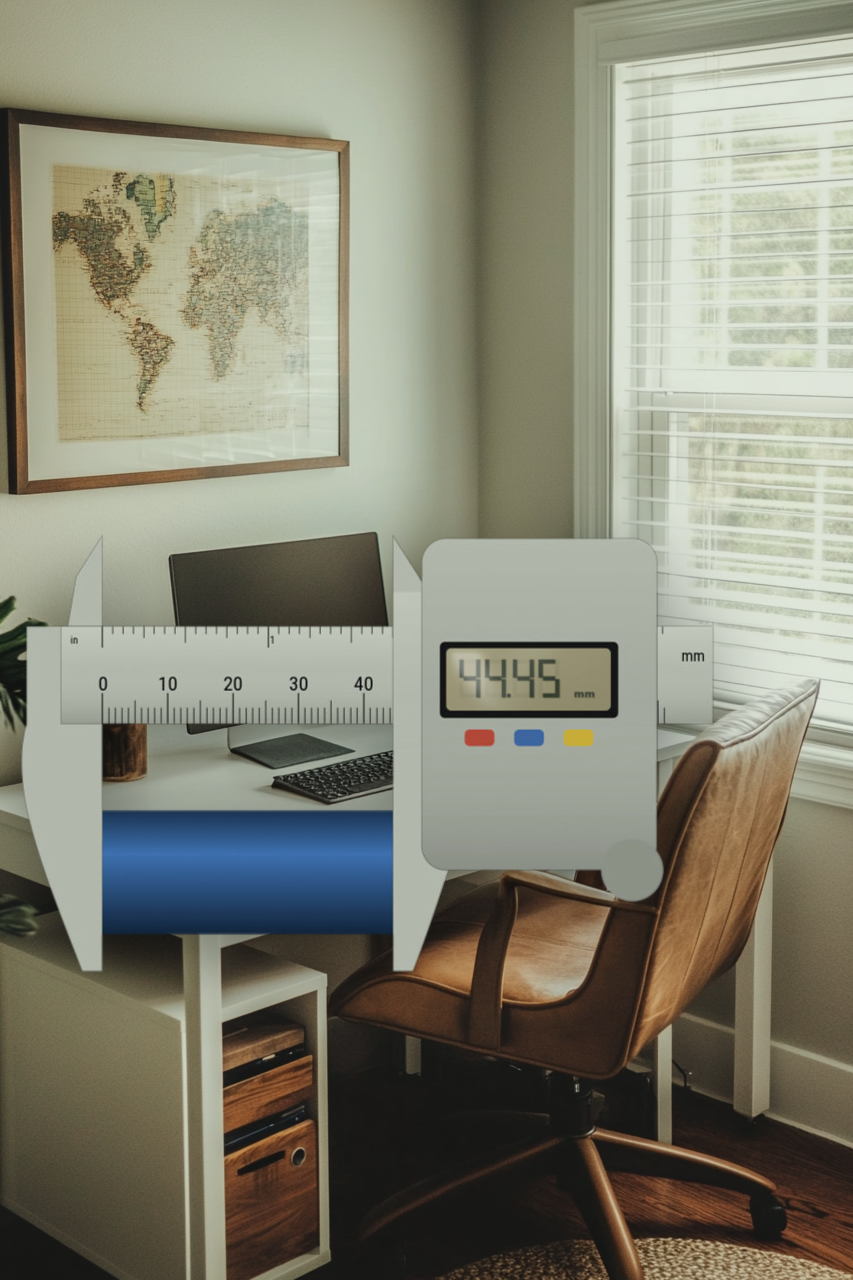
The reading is 44.45 mm
